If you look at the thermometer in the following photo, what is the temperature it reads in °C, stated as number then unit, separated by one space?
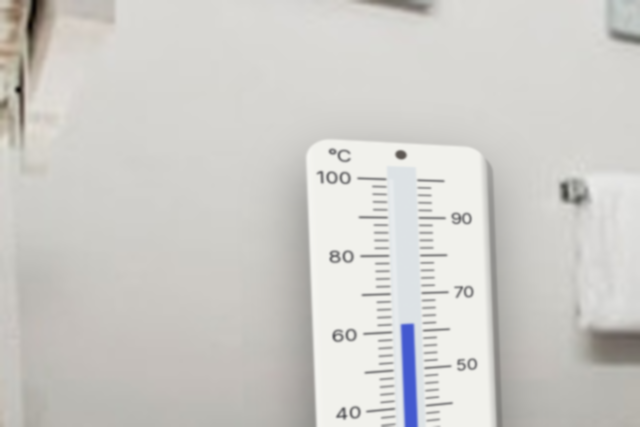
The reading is 62 °C
